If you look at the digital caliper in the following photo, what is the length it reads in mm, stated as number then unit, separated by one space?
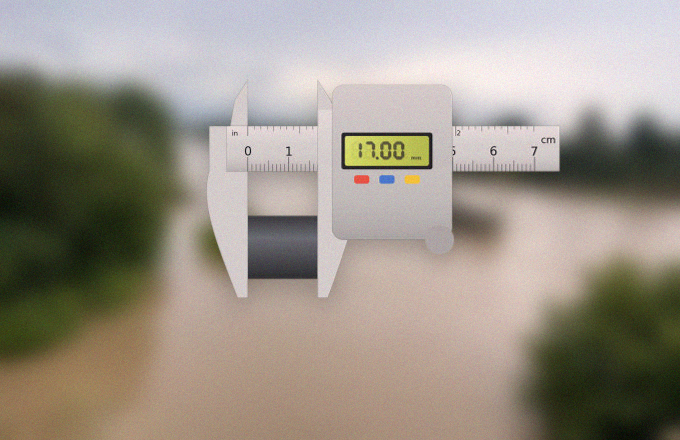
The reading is 17.00 mm
